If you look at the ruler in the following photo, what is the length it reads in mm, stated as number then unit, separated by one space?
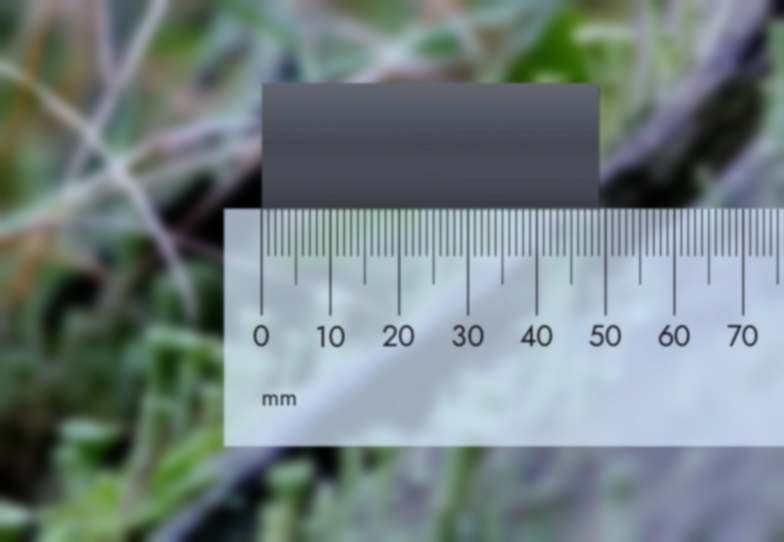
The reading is 49 mm
